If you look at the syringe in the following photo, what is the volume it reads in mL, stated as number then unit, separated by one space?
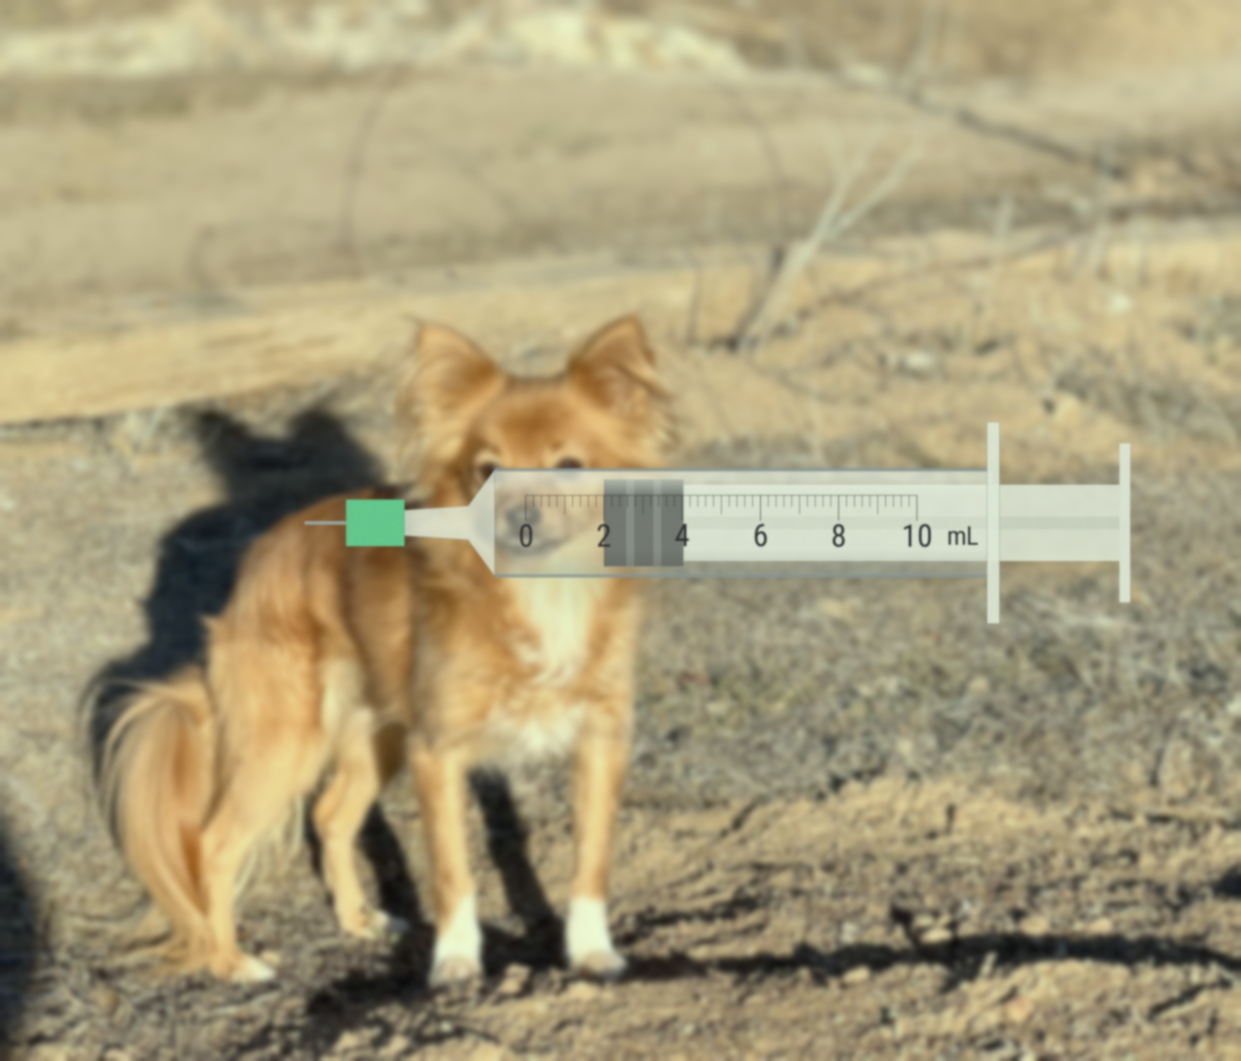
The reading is 2 mL
